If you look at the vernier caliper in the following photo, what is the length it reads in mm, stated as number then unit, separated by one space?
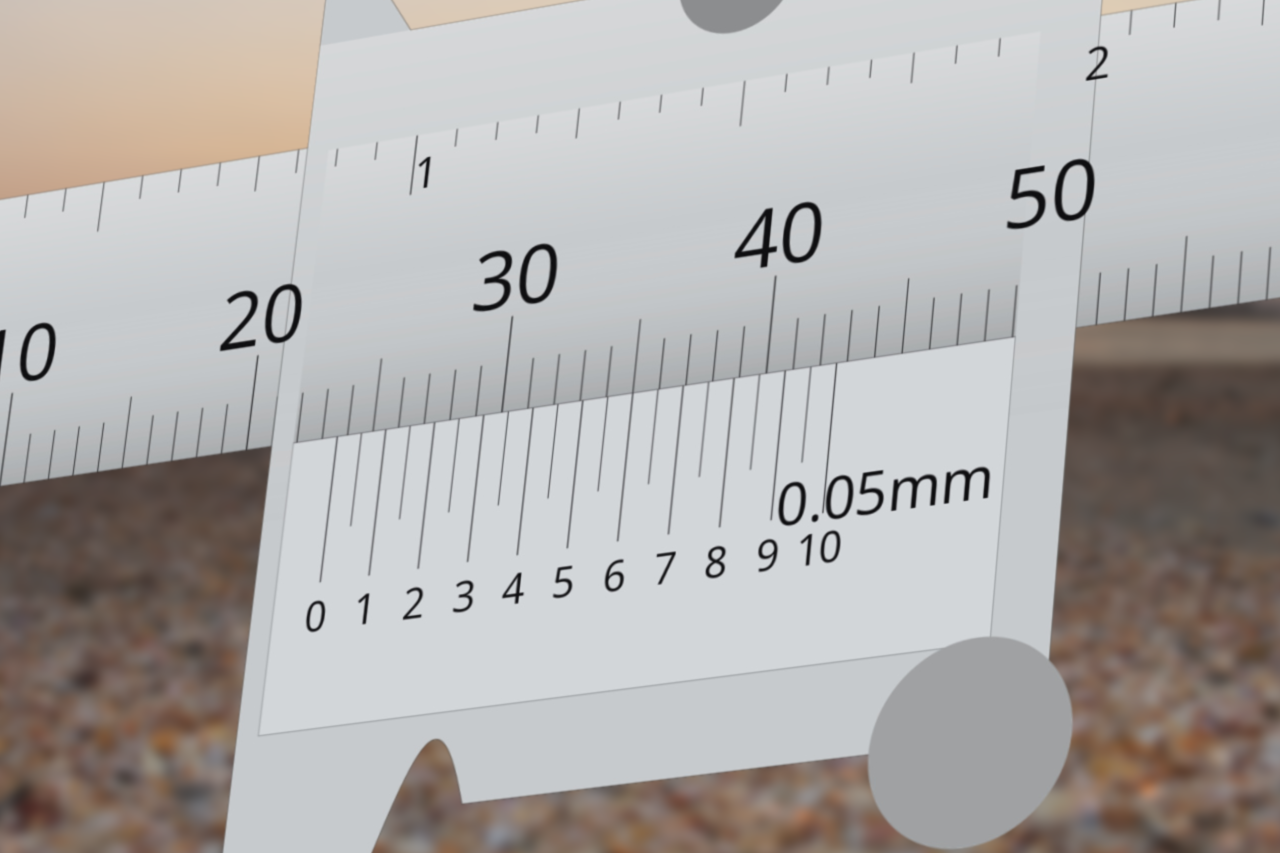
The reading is 23.6 mm
